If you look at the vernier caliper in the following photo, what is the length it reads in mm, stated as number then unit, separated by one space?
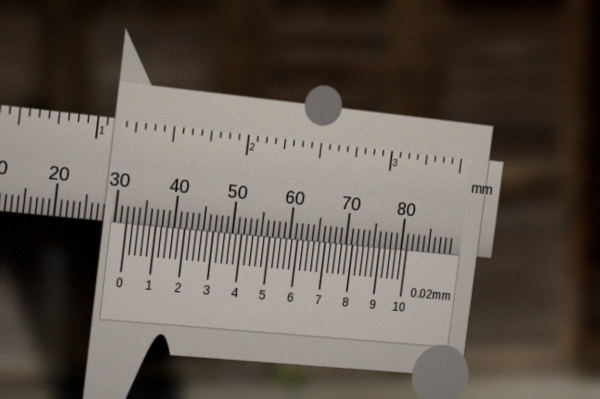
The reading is 32.0 mm
